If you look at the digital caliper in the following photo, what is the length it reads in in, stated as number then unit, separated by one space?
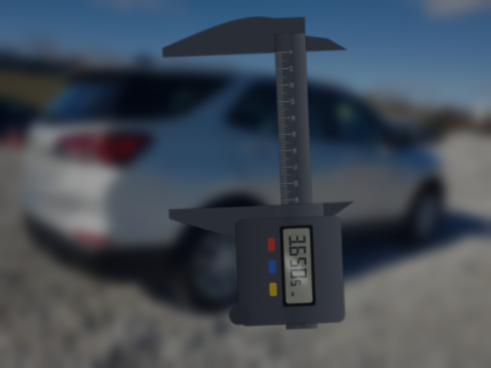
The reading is 3.6505 in
